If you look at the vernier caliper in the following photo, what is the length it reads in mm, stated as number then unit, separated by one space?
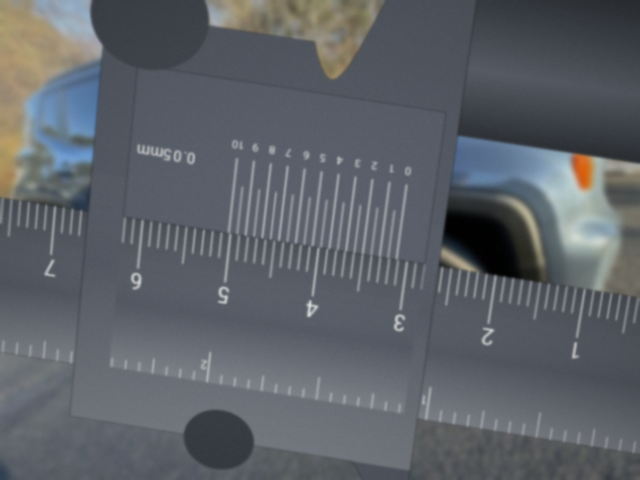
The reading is 31.2 mm
